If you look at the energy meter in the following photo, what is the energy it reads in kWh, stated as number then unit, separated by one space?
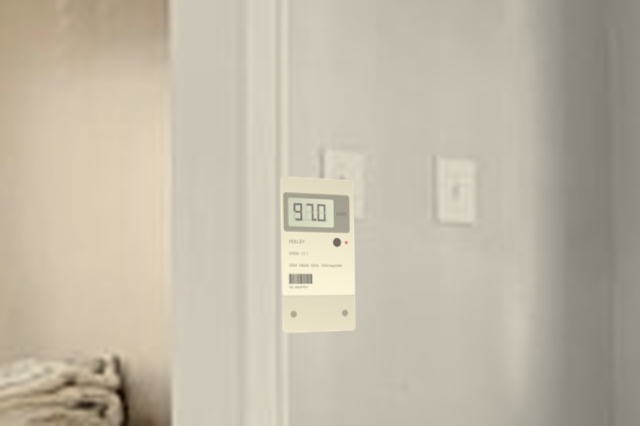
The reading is 97.0 kWh
